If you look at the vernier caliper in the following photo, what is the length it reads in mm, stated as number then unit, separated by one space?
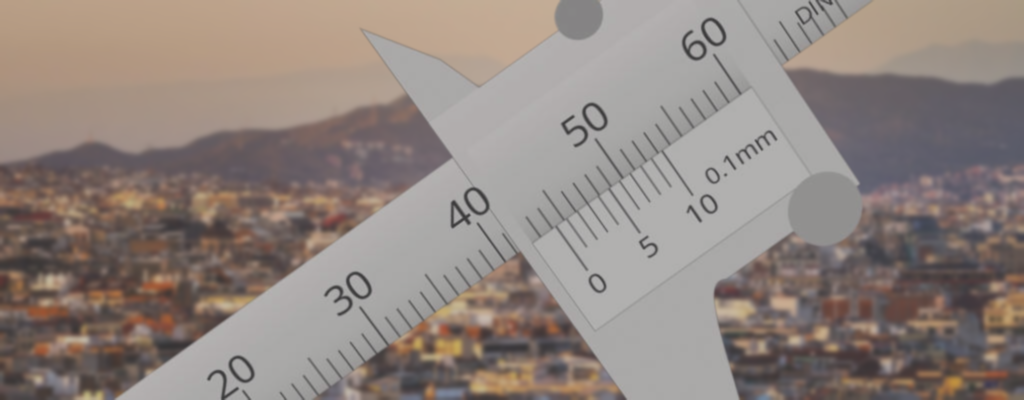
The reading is 44.3 mm
